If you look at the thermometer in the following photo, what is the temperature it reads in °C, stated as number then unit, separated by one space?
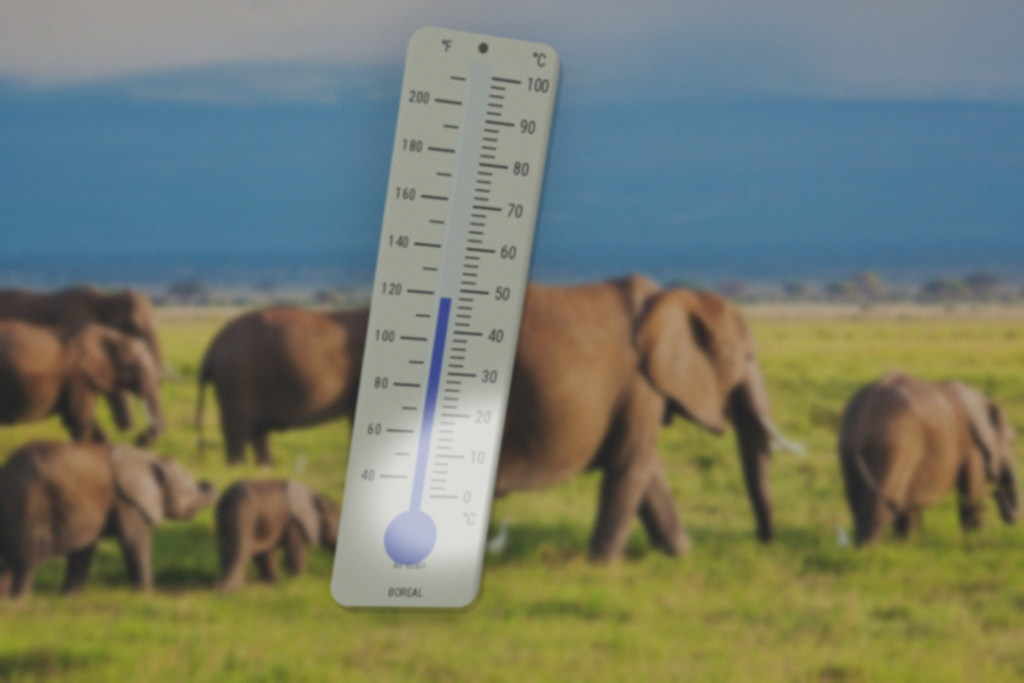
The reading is 48 °C
